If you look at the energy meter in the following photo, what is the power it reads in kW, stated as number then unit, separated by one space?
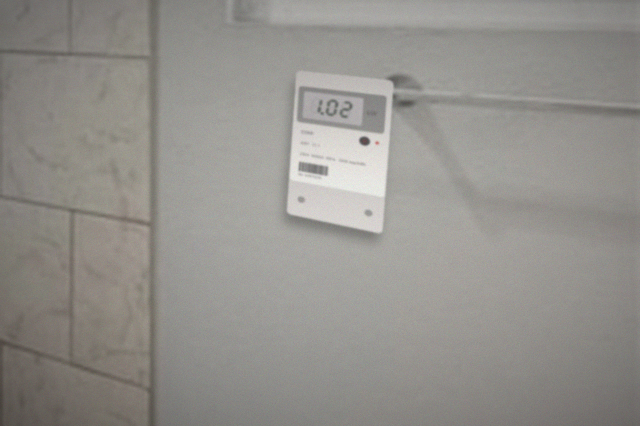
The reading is 1.02 kW
